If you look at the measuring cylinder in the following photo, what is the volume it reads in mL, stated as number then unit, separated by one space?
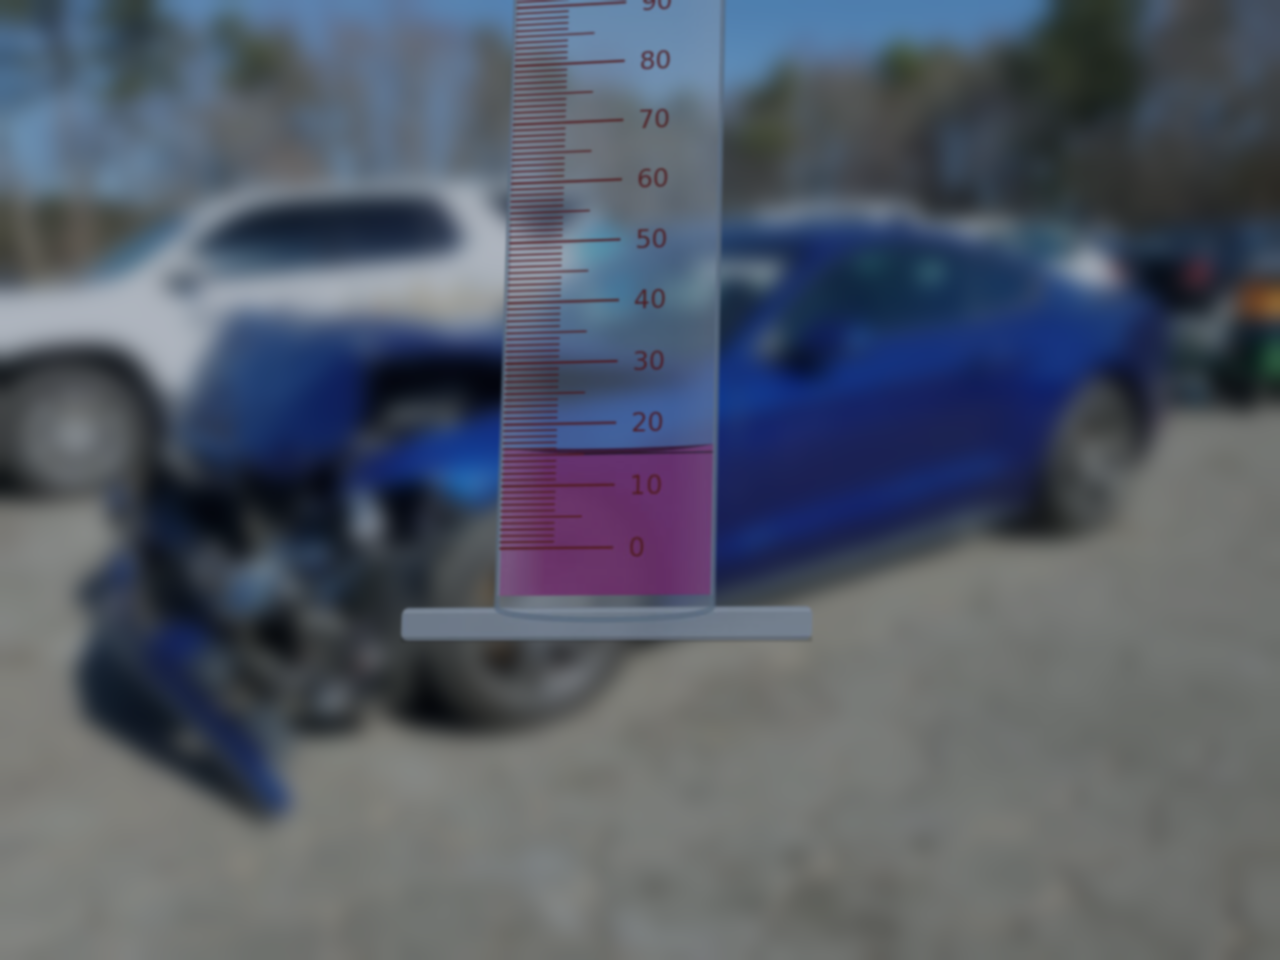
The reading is 15 mL
